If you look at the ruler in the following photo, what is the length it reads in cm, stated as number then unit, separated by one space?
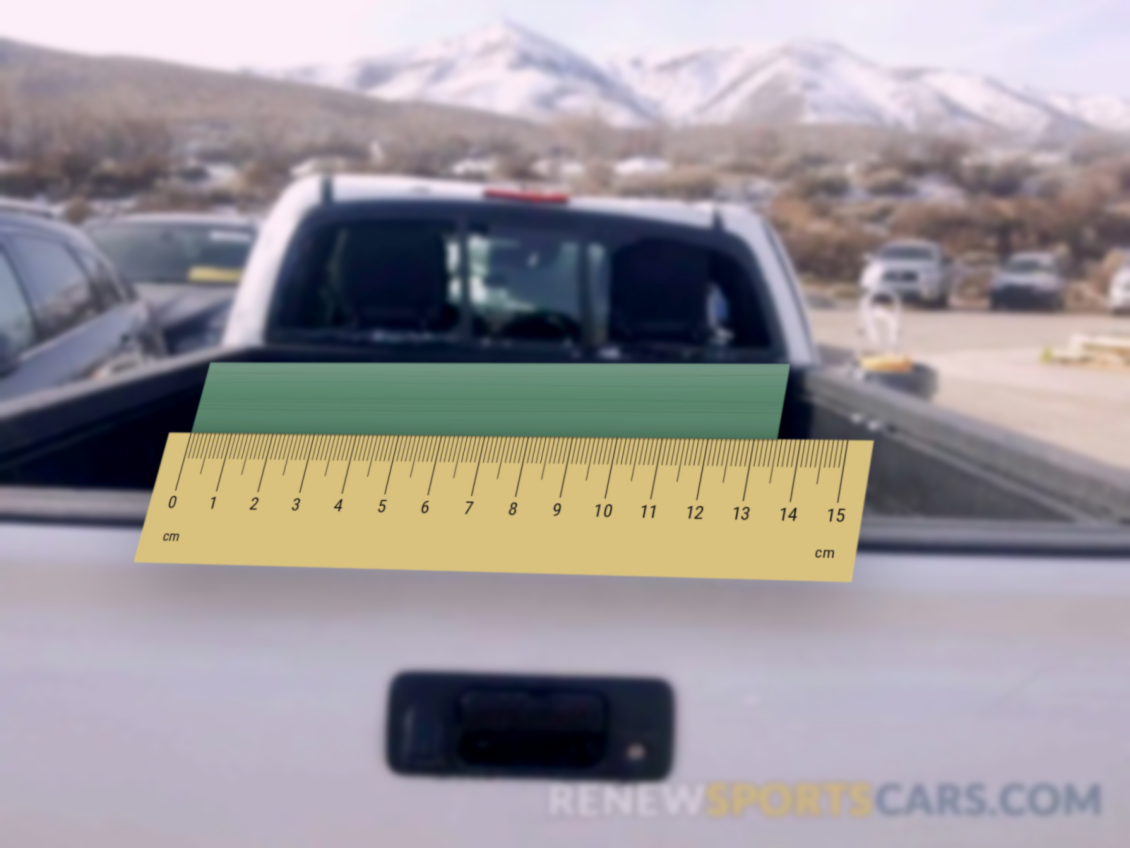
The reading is 13.5 cm
